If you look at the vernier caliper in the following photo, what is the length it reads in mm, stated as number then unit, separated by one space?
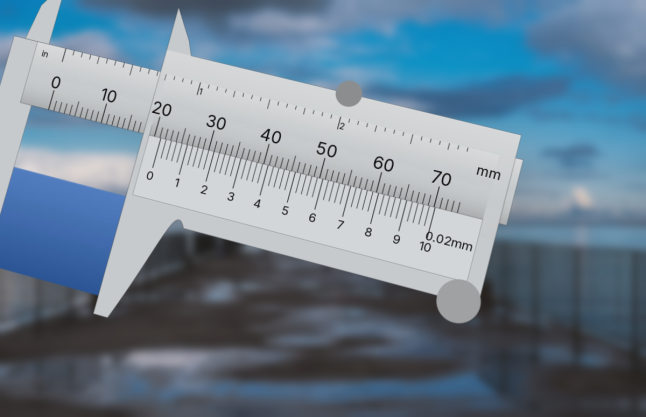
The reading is 21.2 mm
